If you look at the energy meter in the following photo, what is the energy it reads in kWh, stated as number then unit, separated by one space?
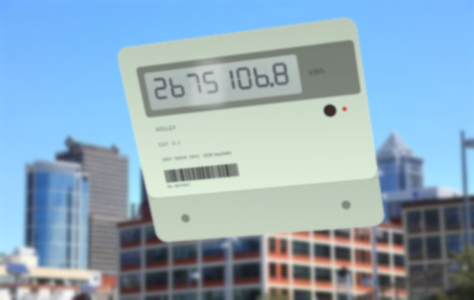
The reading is 2675106.8 kWh
